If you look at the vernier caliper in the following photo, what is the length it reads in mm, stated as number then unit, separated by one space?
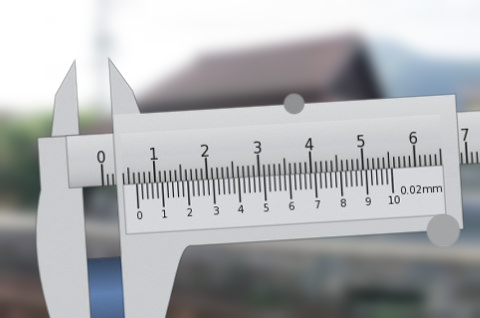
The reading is 6.5 mm
